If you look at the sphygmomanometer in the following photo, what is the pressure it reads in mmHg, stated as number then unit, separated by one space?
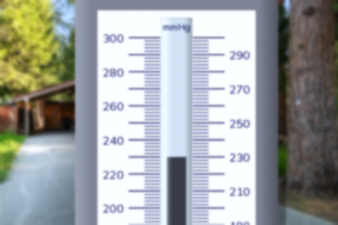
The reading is 230 mmHg
